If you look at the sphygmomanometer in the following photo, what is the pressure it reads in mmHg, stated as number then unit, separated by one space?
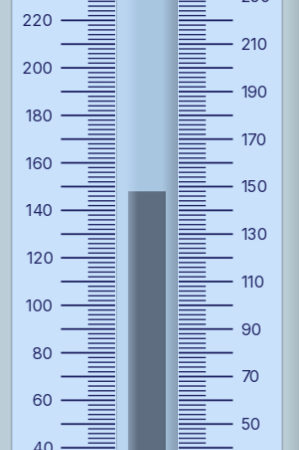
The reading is 148 mmHg
